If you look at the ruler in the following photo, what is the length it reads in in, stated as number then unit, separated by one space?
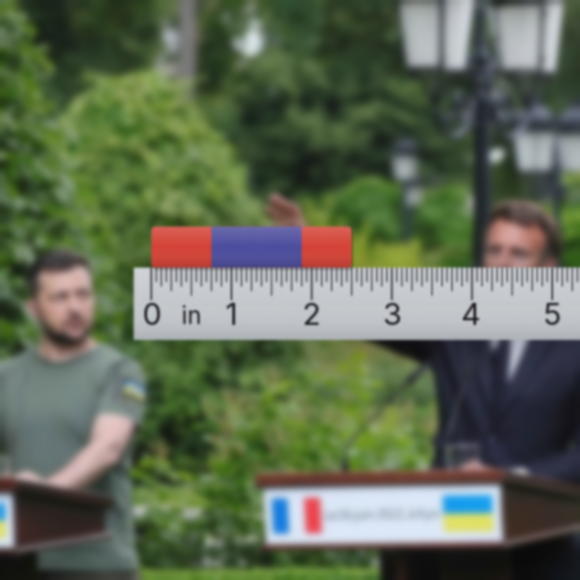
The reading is 2.5 in
